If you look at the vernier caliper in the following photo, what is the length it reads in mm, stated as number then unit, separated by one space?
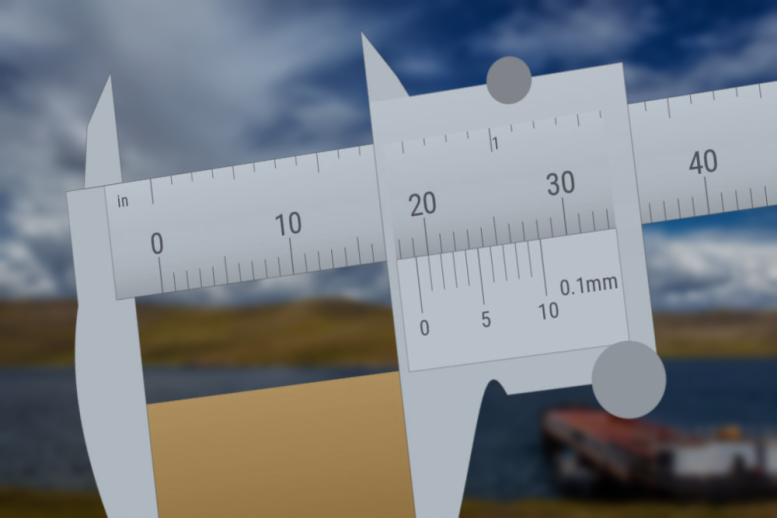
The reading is 19.1 mm
